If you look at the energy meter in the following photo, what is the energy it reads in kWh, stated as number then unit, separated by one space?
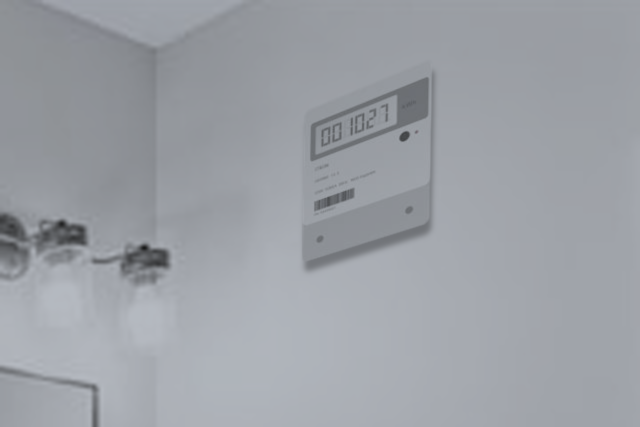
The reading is 1027 kWh
